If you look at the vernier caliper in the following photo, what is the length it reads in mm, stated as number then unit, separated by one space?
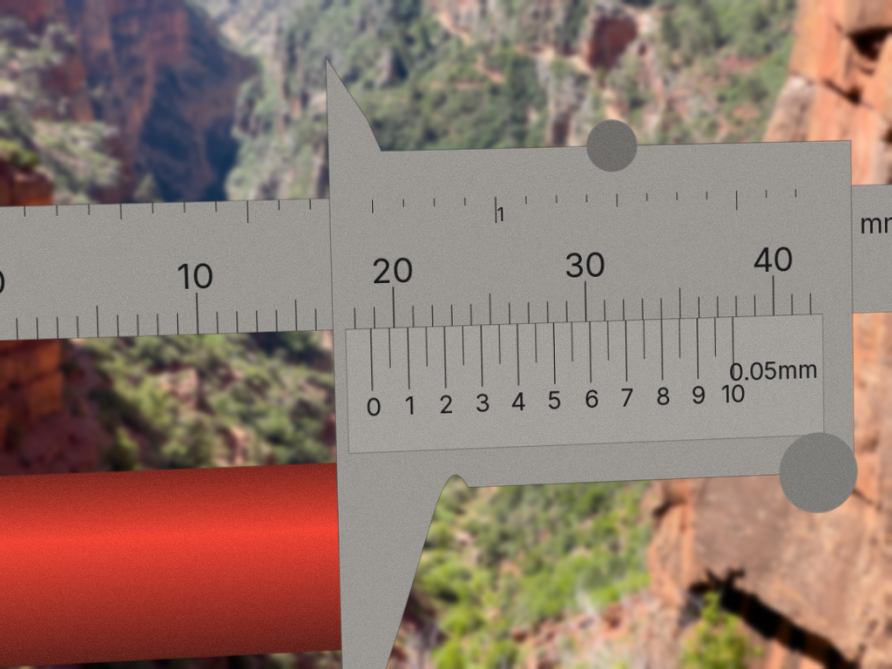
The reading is 18.8 mm
